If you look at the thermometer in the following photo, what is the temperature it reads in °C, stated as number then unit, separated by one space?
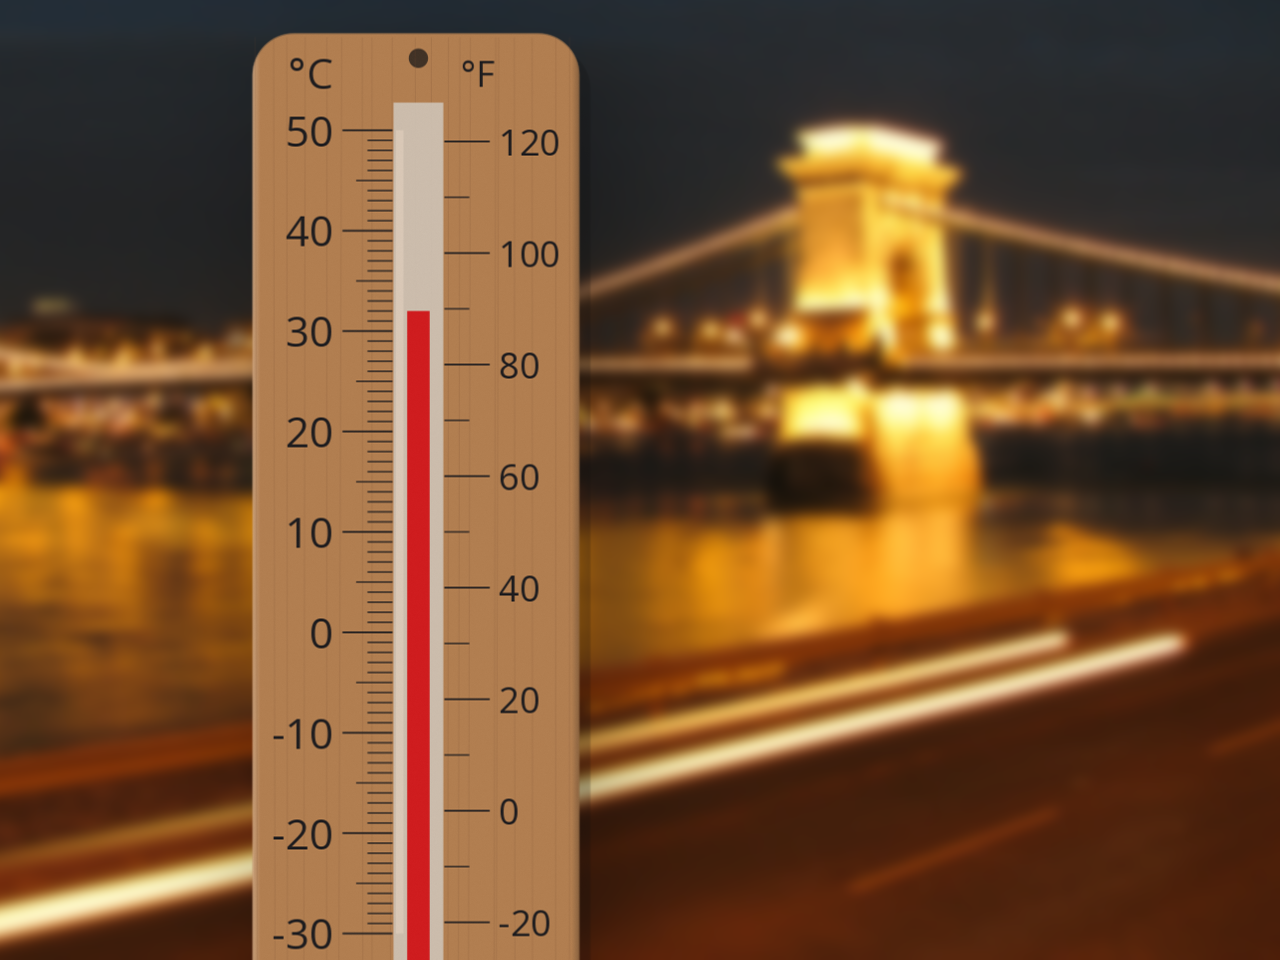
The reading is 32 °C
